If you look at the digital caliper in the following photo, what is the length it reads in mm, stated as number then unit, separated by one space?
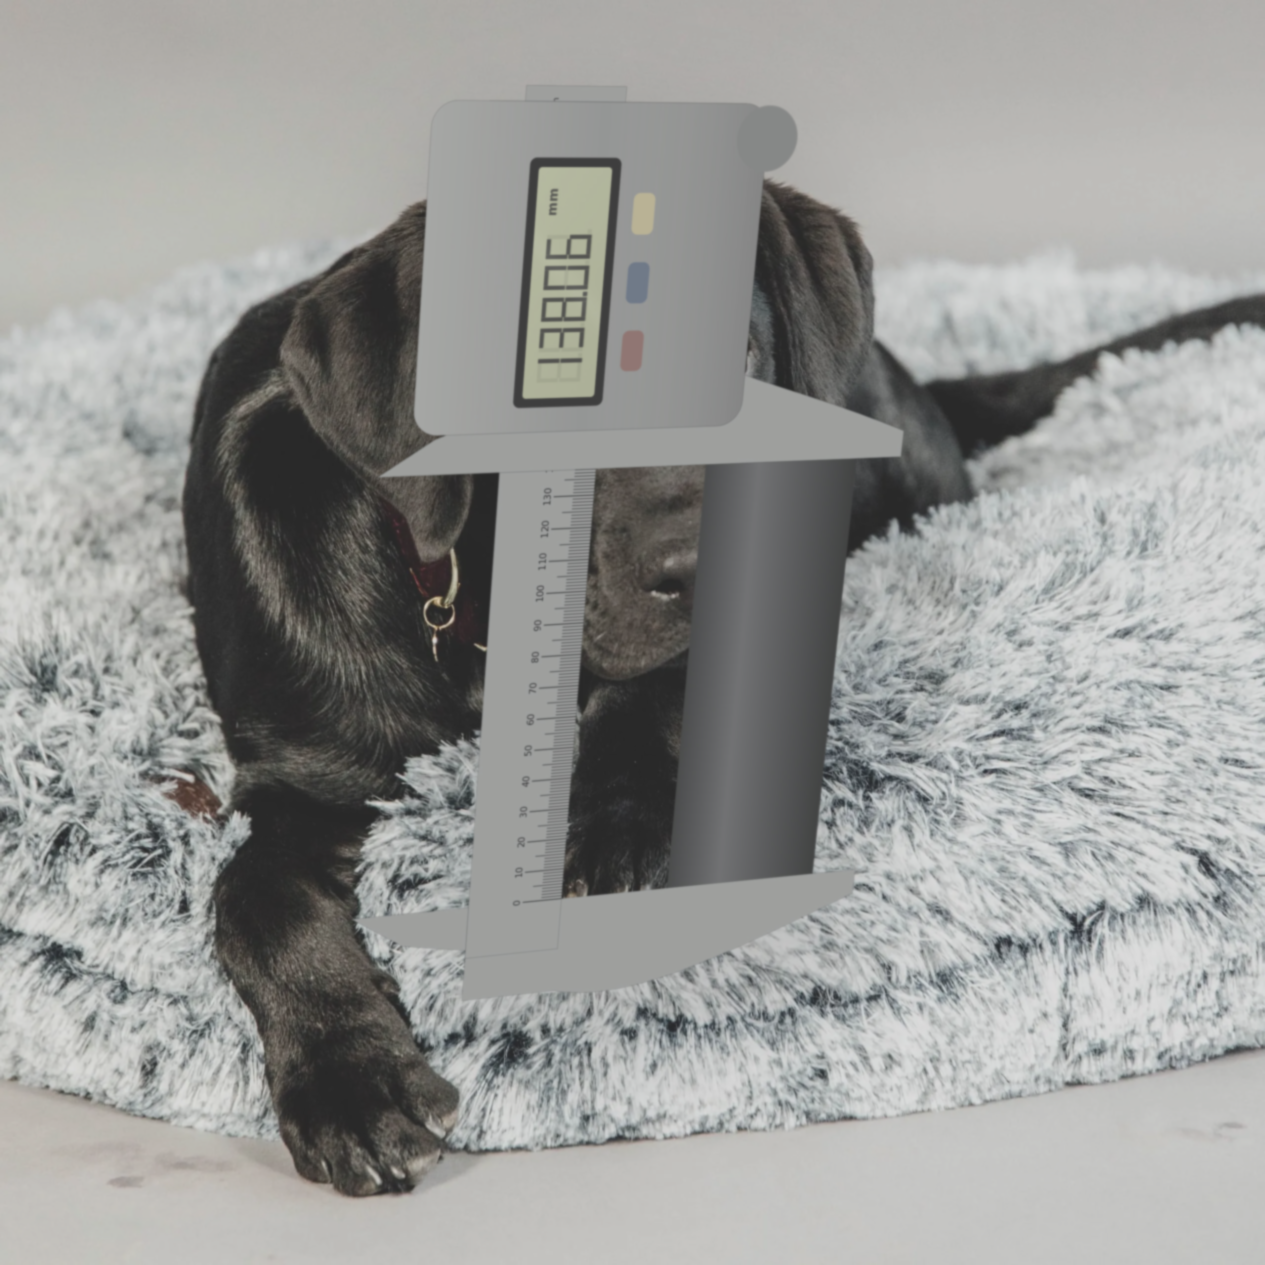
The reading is 138.06 mm
